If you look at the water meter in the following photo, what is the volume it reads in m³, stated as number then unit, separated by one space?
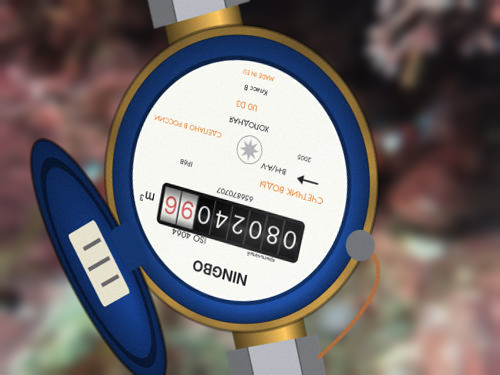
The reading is 80240.96 m³
